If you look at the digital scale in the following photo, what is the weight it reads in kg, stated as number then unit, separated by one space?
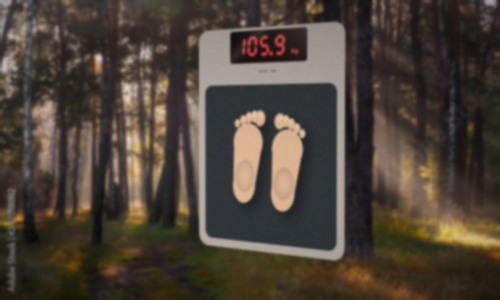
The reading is 105.9 kg
